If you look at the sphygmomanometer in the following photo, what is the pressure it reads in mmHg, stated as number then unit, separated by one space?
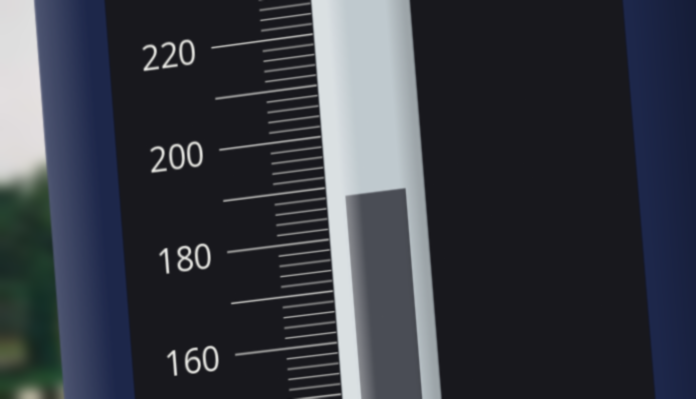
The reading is 188 mmHg
